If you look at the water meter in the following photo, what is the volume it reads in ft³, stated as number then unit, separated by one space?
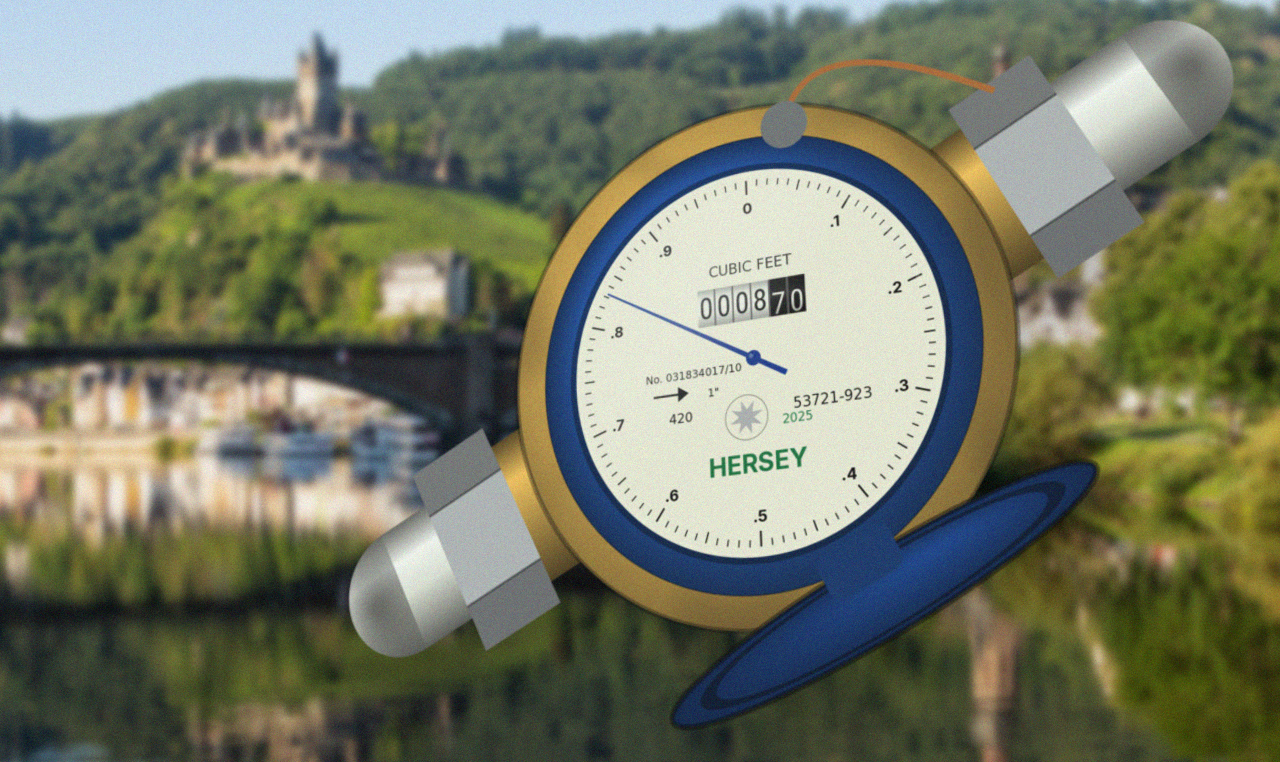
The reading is 869.83 ft³
